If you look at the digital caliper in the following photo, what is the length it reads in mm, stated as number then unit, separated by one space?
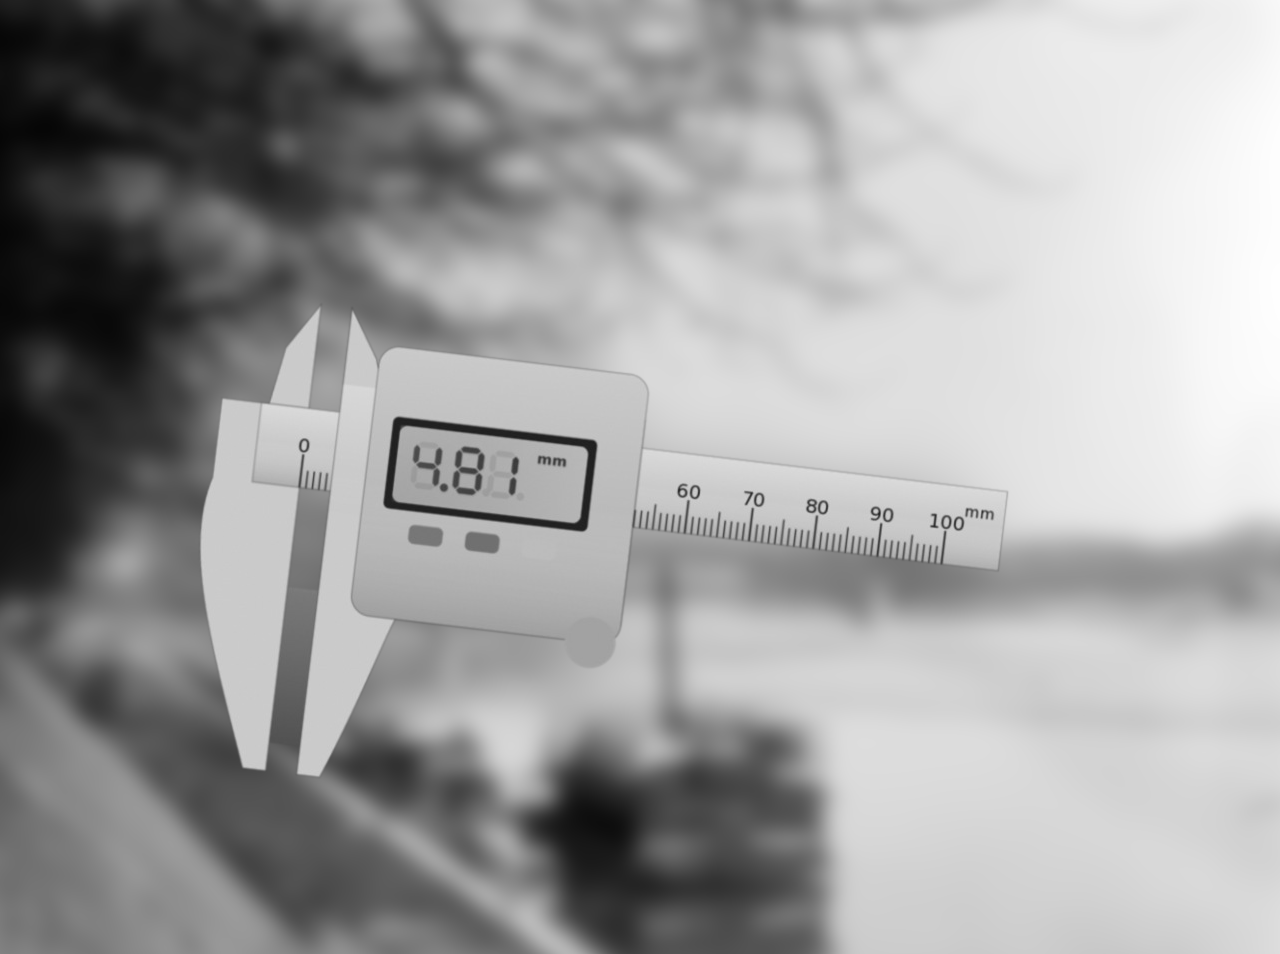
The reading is 4.81 mm
